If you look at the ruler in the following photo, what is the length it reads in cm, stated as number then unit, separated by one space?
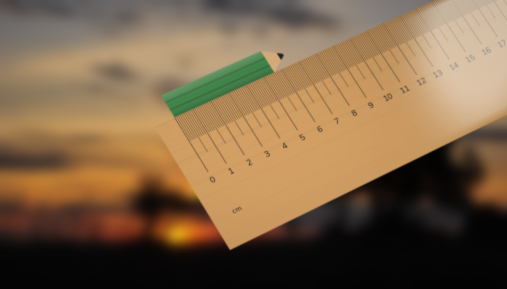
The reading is 6.5 cm
